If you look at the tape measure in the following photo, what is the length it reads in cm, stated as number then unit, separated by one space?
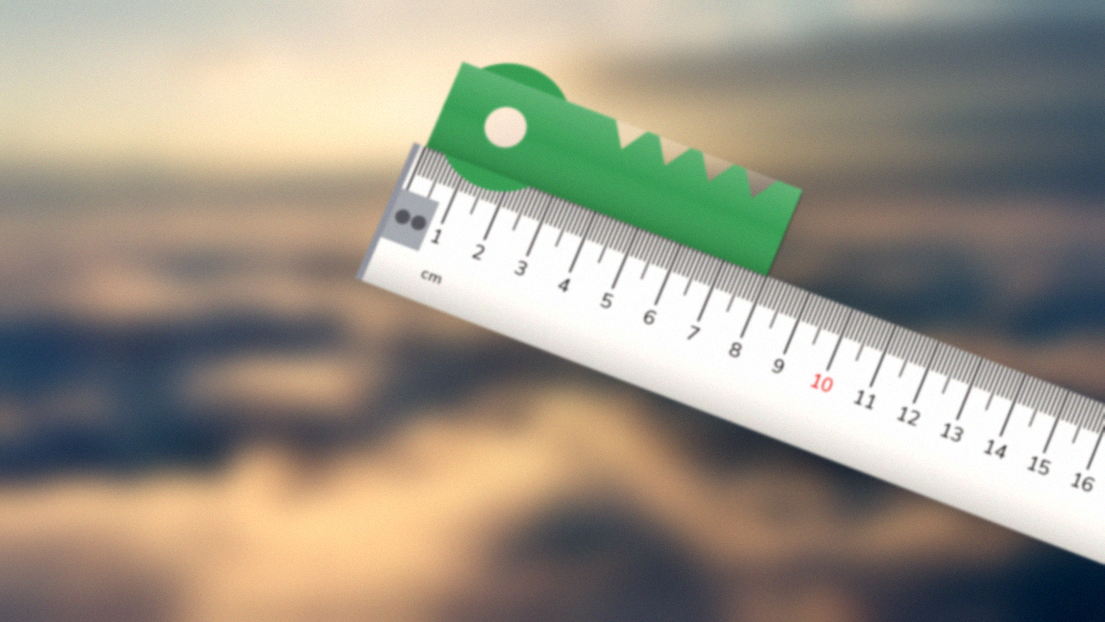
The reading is 8 cm
